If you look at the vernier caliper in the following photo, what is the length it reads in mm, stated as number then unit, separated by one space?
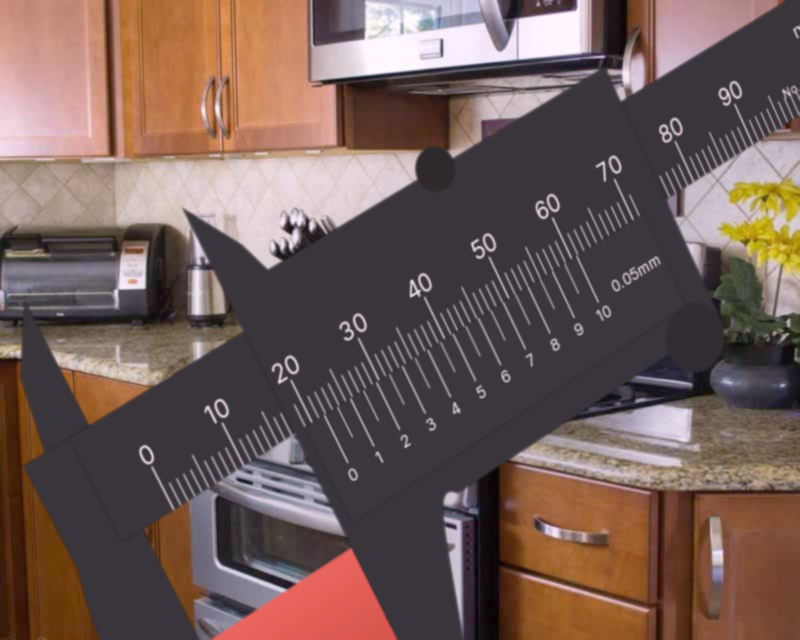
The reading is 21.8 mm
